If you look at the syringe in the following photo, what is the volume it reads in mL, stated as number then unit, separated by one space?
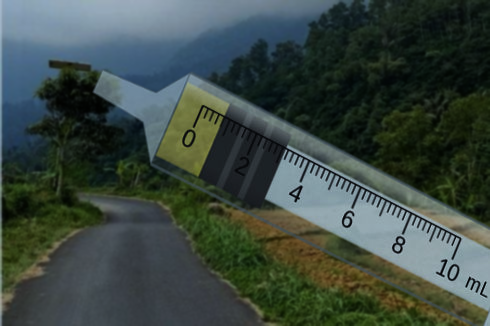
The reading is 0.8 mL
